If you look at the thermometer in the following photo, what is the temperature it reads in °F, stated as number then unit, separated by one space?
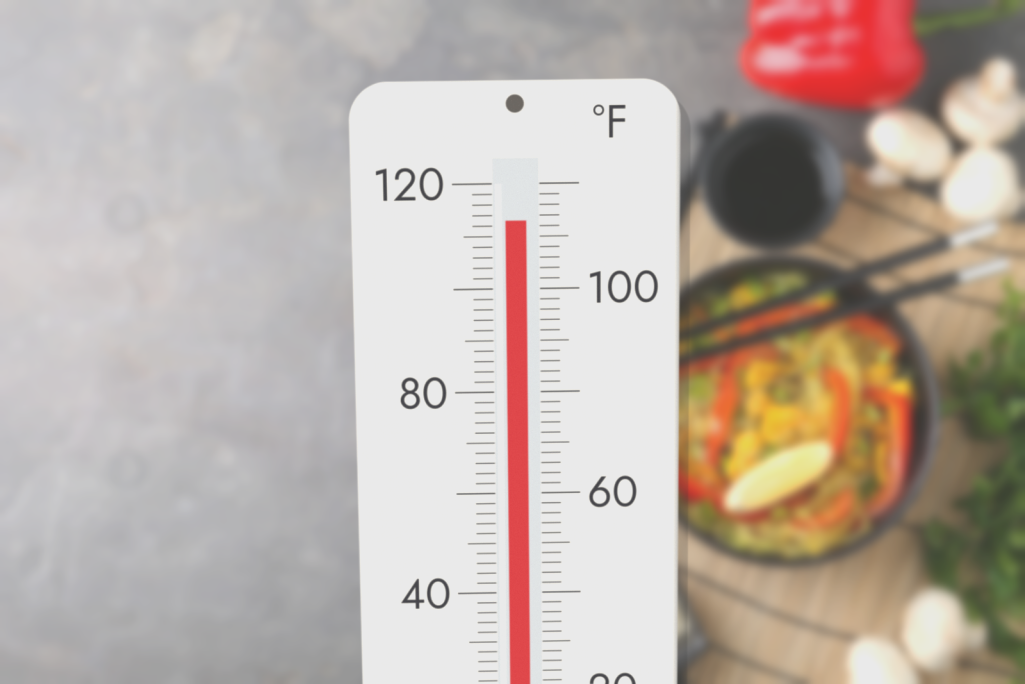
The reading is 113 °F
